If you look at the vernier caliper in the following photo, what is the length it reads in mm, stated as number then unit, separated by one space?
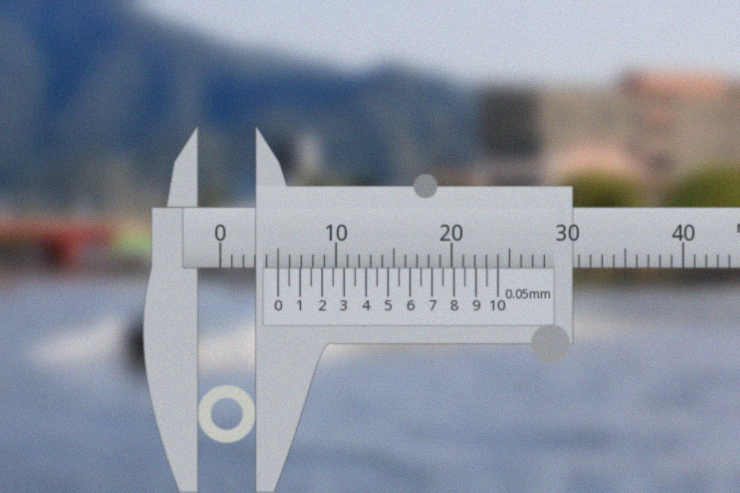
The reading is 5.0 mm
